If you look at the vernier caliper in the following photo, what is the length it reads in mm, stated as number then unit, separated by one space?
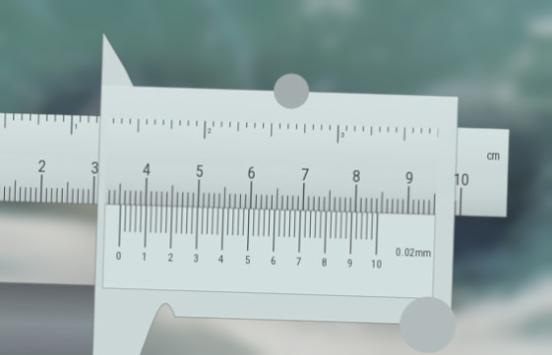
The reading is 35.2 mm
